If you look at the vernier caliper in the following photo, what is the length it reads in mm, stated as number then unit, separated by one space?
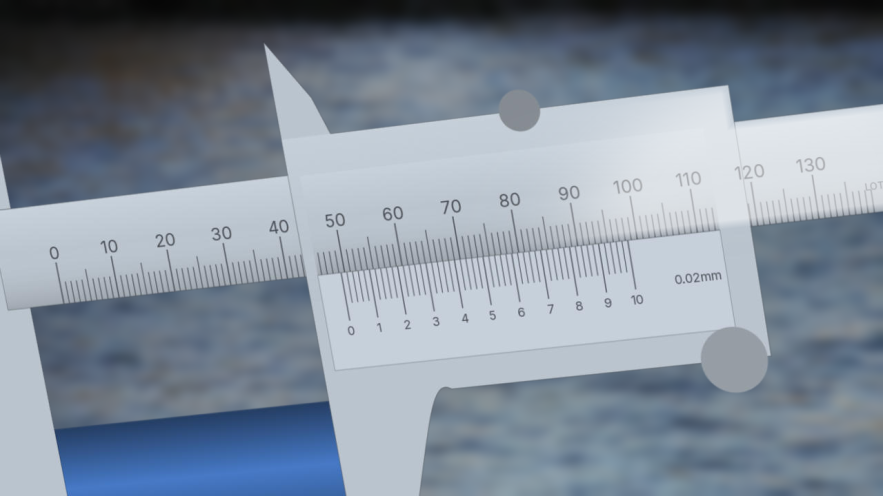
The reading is 49.4 mm
